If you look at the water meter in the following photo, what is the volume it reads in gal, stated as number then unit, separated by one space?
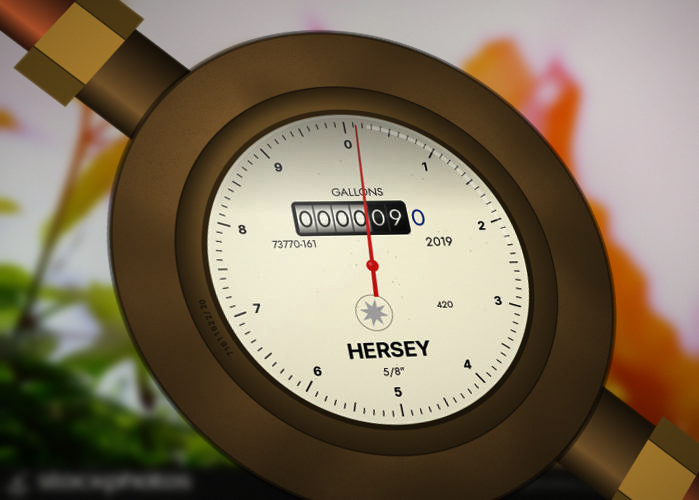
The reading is 90.1 gal
